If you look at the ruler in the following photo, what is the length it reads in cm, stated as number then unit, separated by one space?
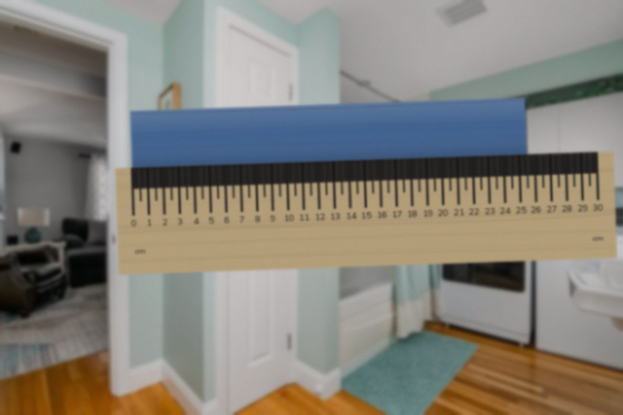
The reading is 25.5 cm
